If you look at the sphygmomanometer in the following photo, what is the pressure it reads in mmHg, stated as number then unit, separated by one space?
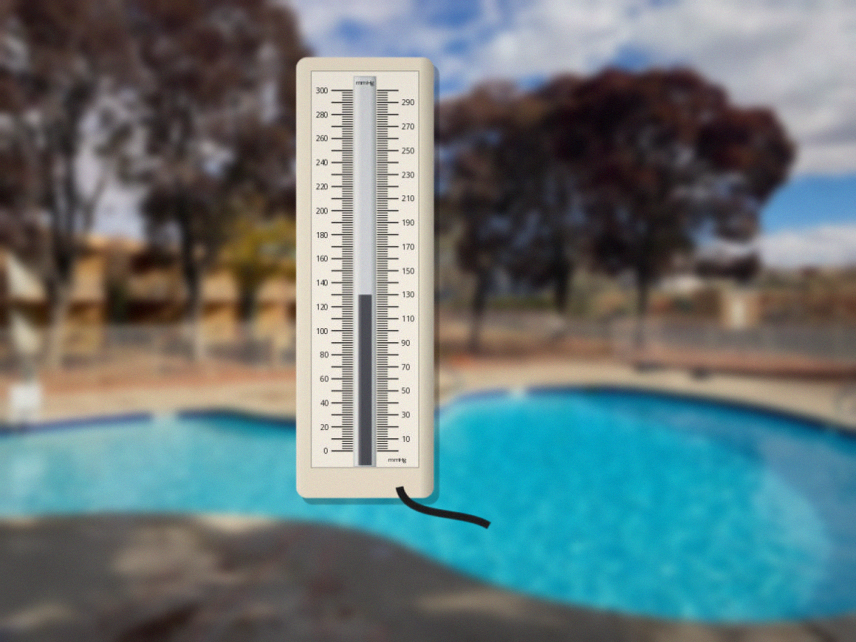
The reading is 130 mmHg
